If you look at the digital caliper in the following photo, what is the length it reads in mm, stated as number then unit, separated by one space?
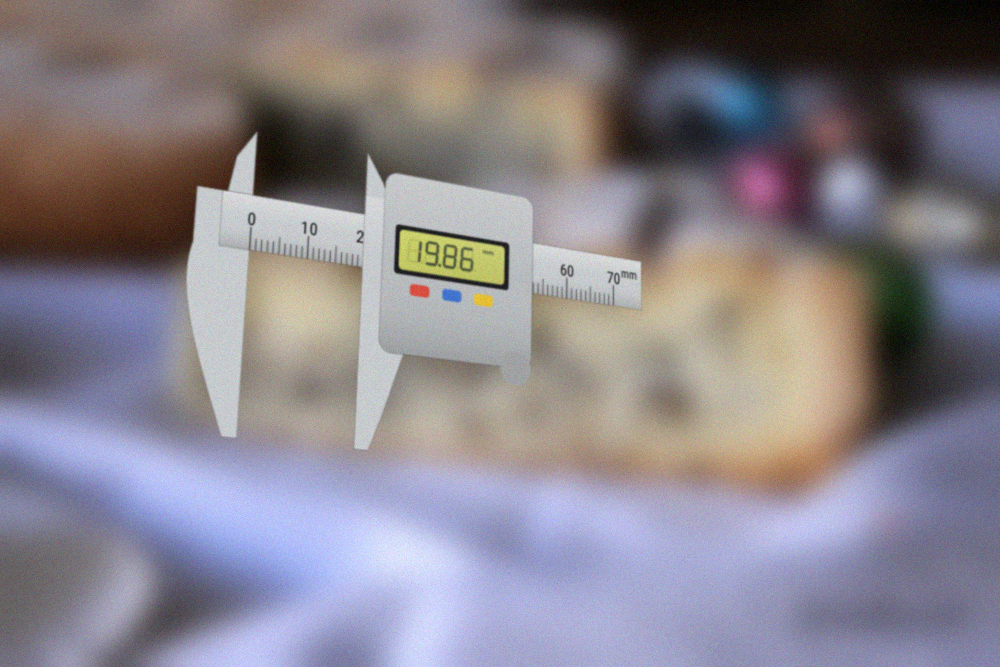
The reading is 19.86 mm
